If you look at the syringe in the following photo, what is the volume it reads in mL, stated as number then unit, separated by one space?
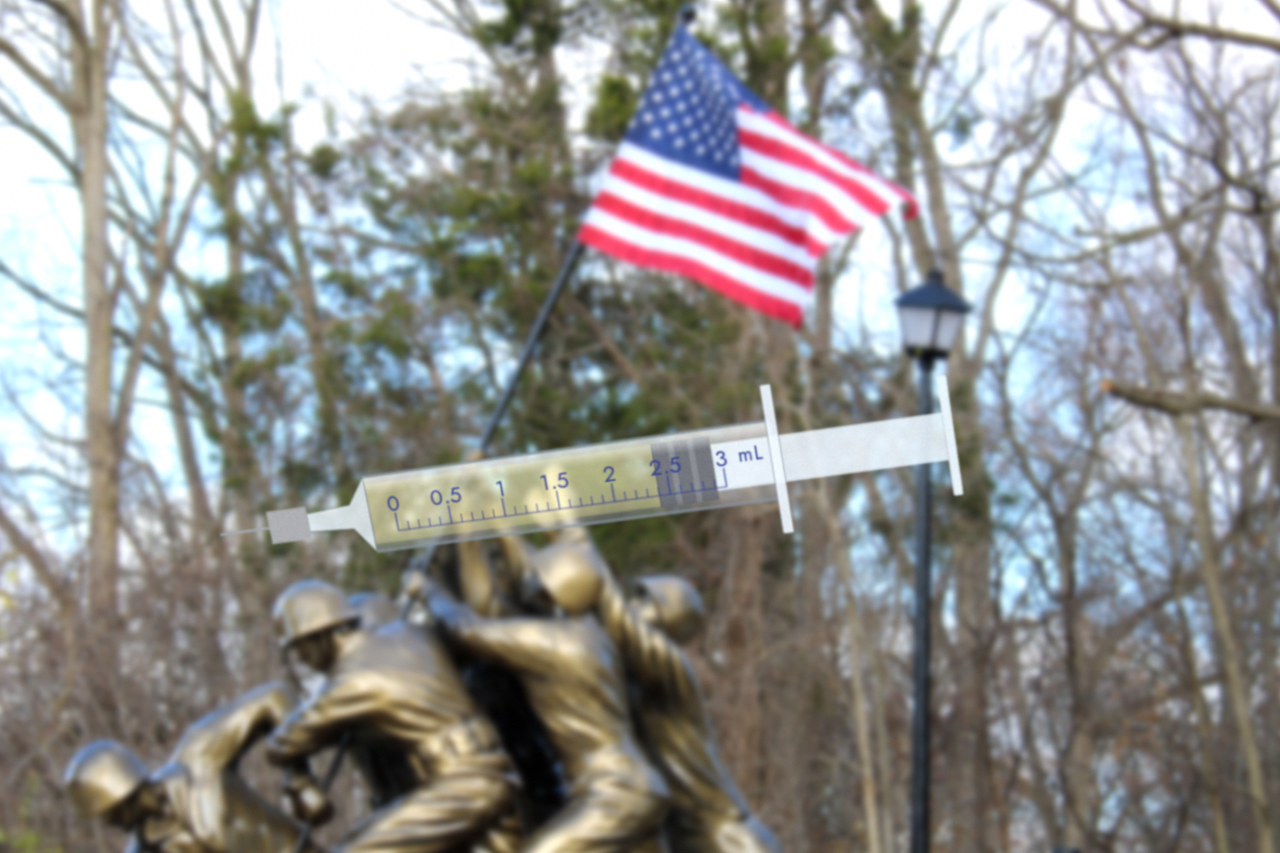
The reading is 2.4 mL
